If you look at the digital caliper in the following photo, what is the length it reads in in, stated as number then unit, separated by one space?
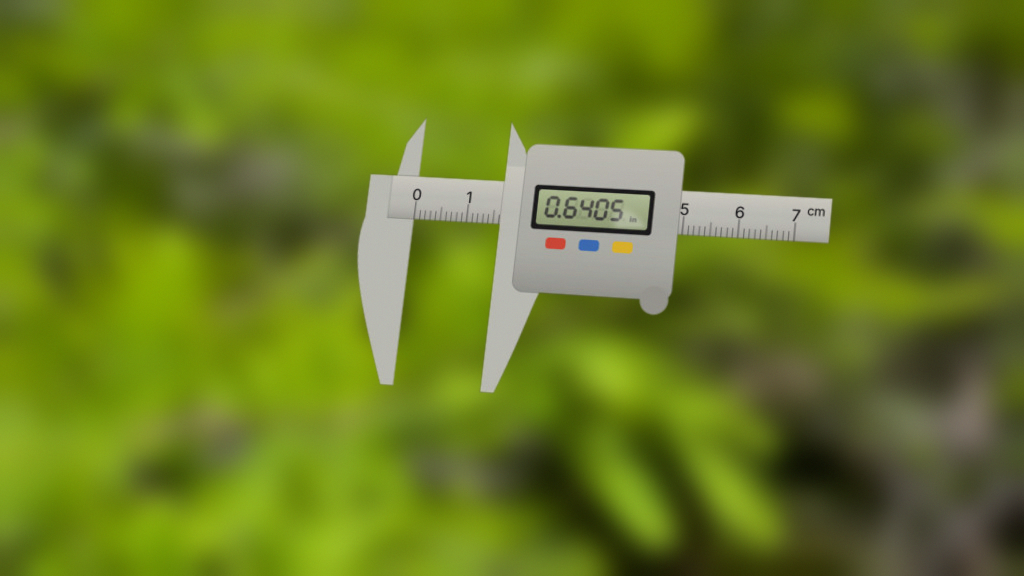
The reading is 0.6405 in
